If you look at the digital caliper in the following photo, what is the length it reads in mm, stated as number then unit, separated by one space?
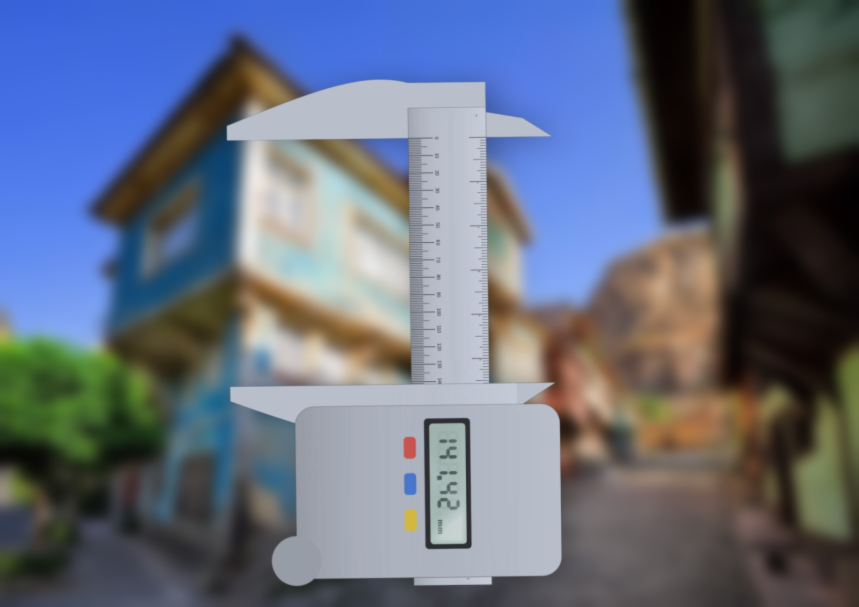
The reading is 141.42 mm
